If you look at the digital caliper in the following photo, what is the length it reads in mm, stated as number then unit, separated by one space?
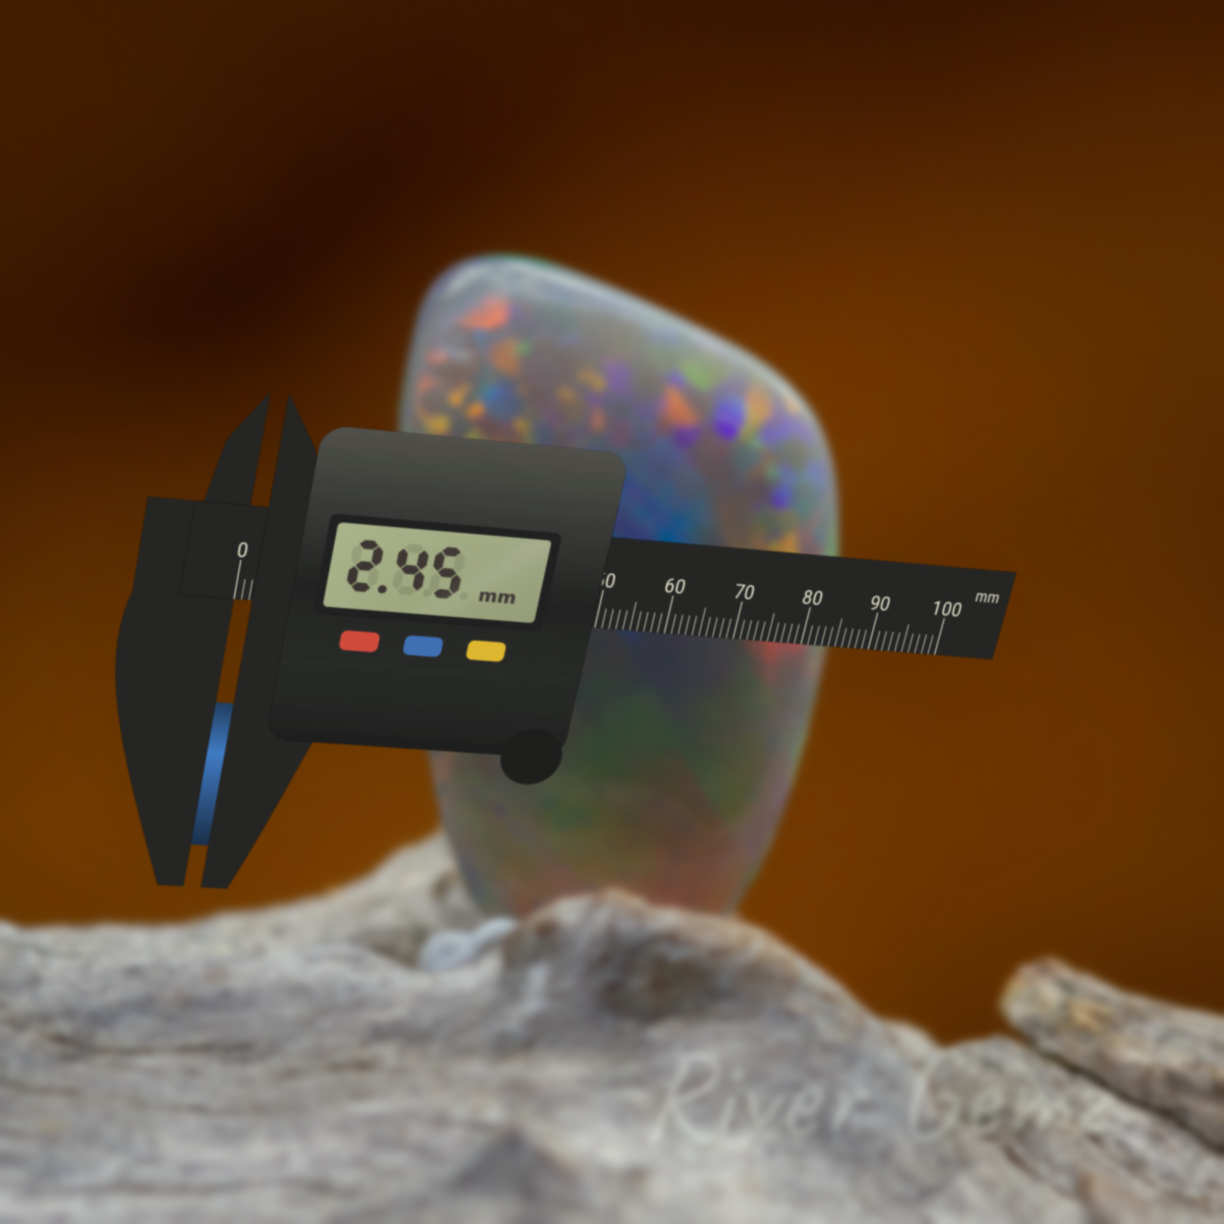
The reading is 2.45 mm
